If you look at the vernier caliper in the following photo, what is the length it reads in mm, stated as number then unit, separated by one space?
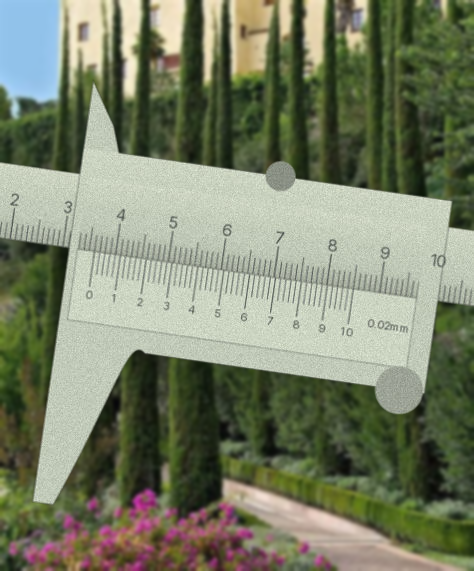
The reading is 36.0 mm
